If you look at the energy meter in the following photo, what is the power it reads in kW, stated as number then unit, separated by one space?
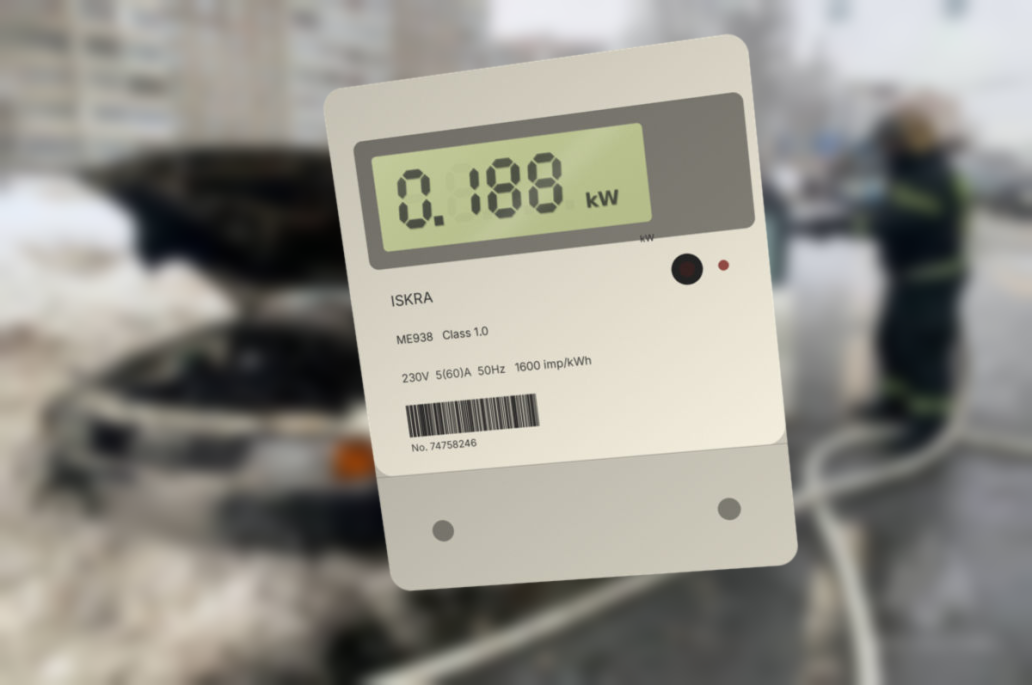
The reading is 0.188 kW
